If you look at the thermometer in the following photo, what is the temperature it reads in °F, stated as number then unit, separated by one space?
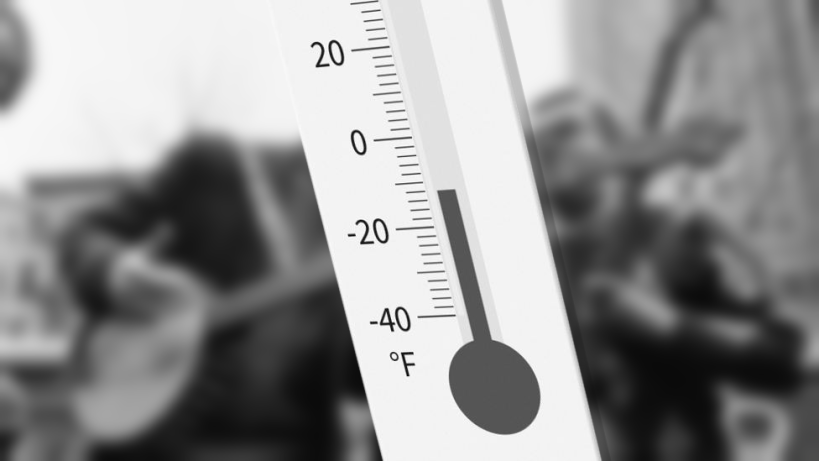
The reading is -12 °F
